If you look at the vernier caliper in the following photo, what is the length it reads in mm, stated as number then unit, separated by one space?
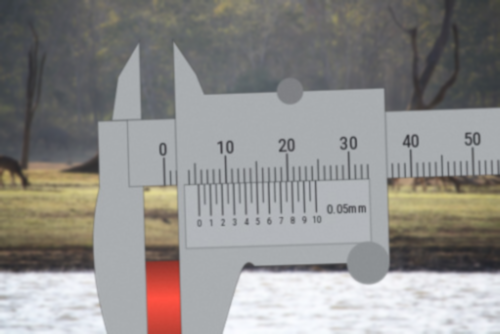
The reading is 5.5 mm
